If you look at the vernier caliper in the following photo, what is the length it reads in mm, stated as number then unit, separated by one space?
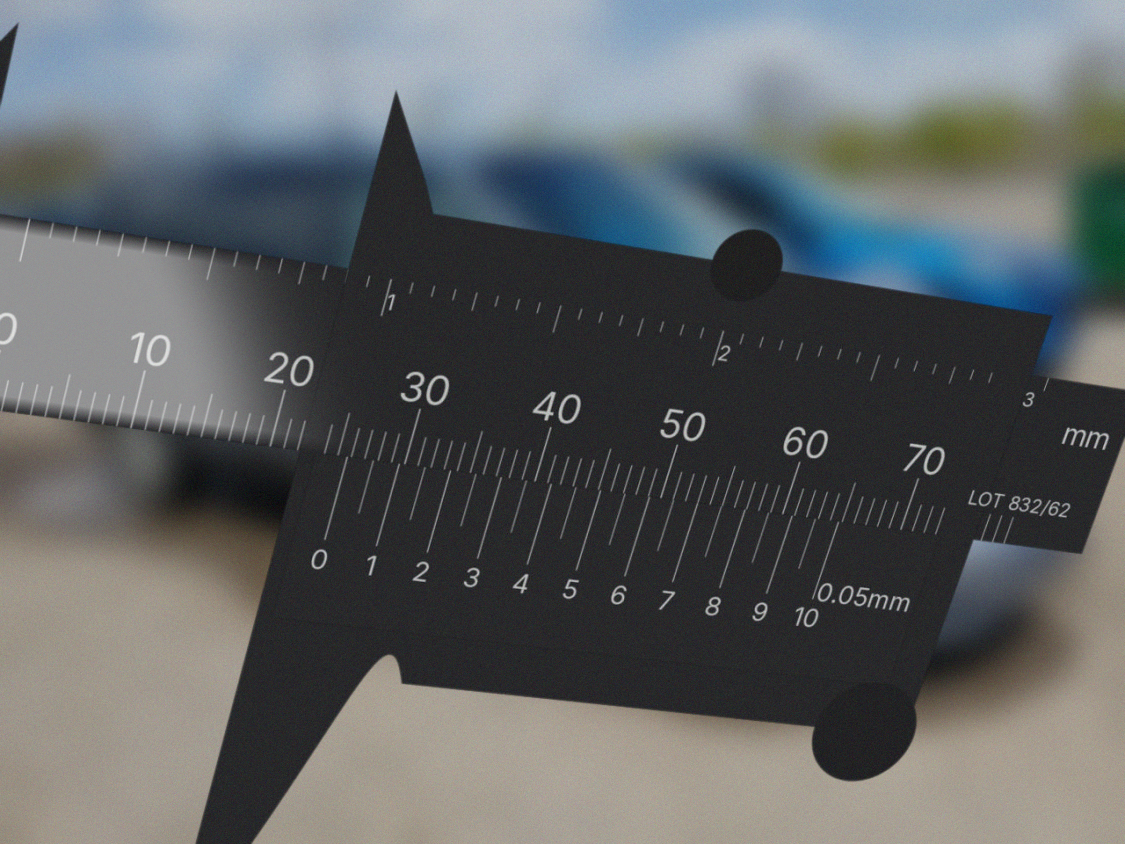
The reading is 25.7 mm
